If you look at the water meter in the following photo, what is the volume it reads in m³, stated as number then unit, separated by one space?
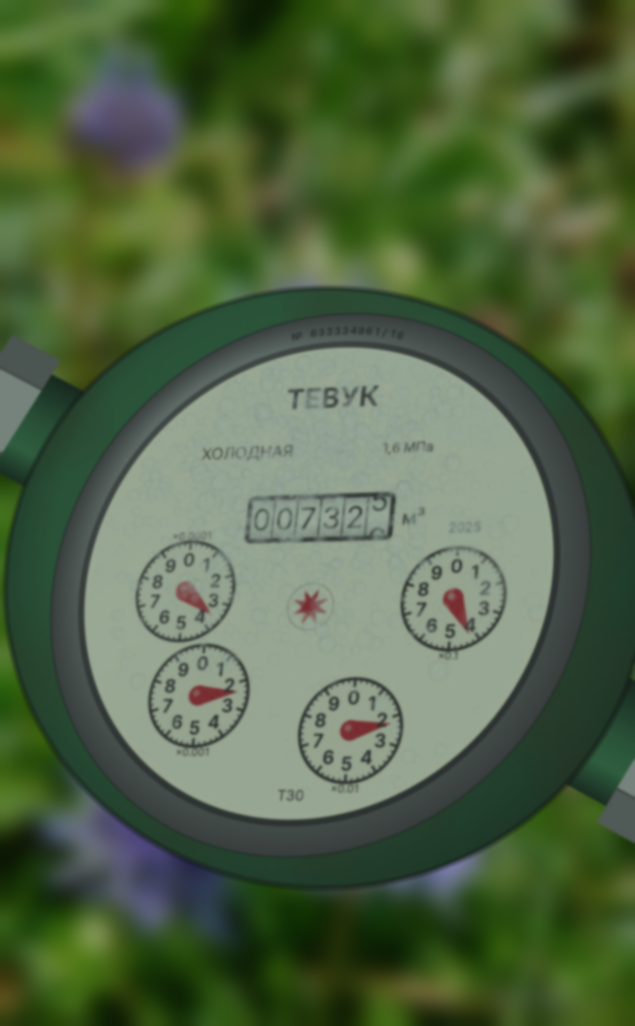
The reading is 7325.4223 m³
